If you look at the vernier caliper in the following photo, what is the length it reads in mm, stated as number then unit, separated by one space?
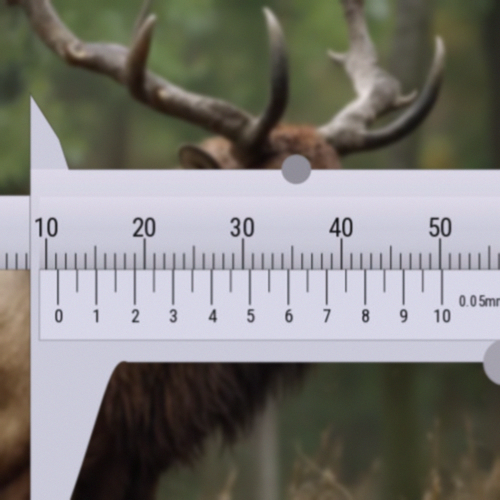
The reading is 11.2 mm
